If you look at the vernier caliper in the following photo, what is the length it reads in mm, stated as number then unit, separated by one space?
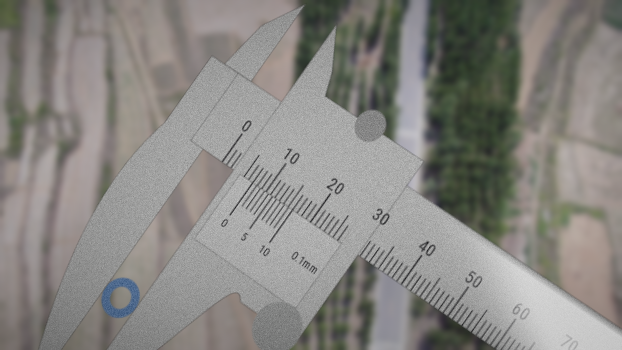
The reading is 7.0 mm
